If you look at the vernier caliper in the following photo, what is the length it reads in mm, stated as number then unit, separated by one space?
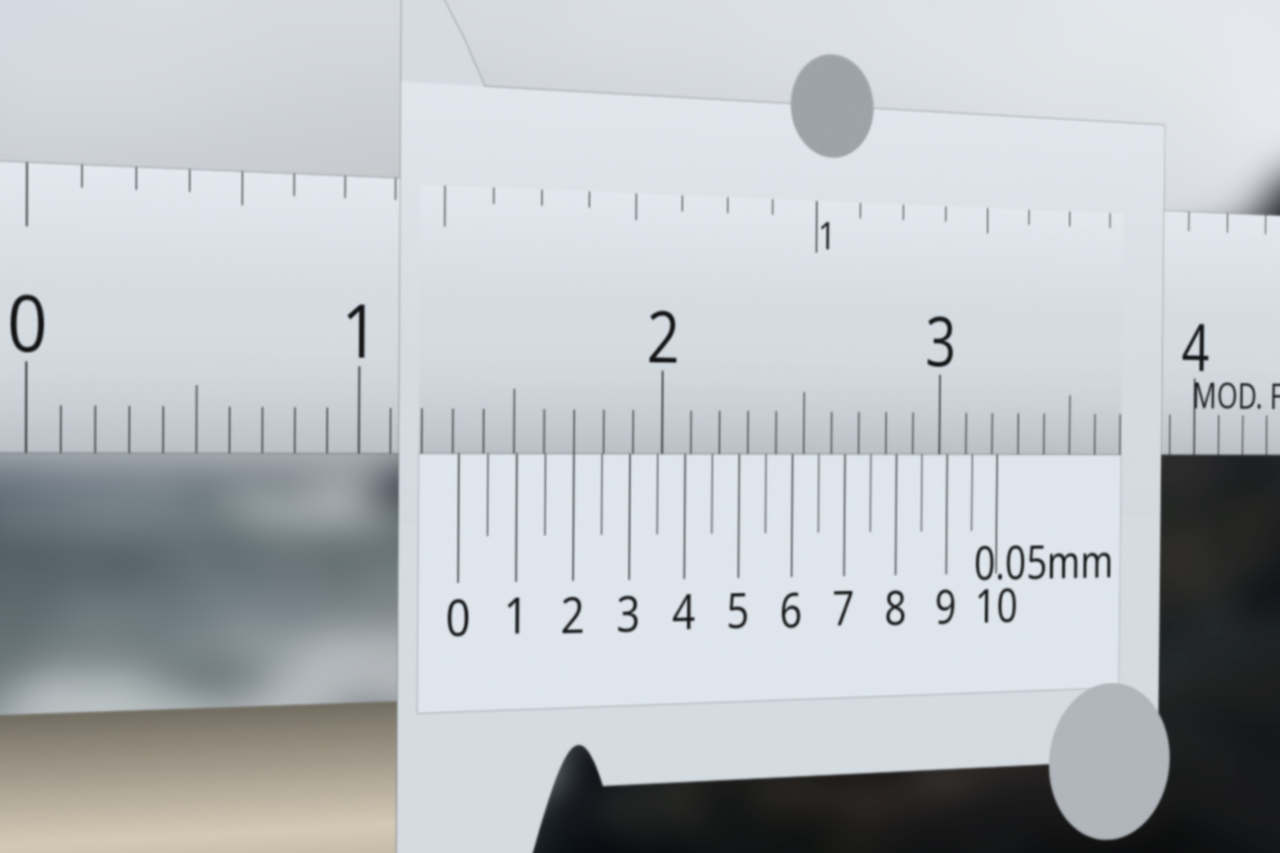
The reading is 13.2 mm
